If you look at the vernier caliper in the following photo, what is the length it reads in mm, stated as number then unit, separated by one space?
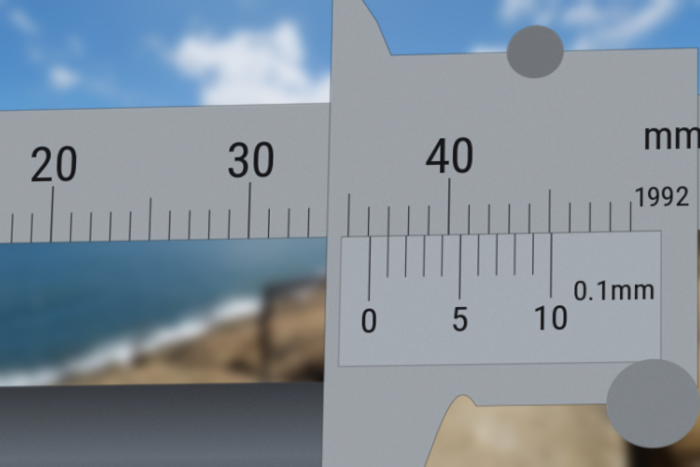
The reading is 36.1 mm
